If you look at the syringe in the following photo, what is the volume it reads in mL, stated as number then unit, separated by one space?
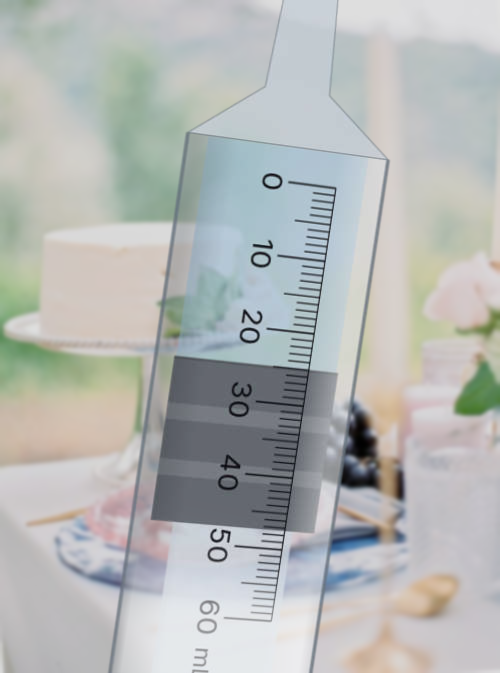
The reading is 25 mL
